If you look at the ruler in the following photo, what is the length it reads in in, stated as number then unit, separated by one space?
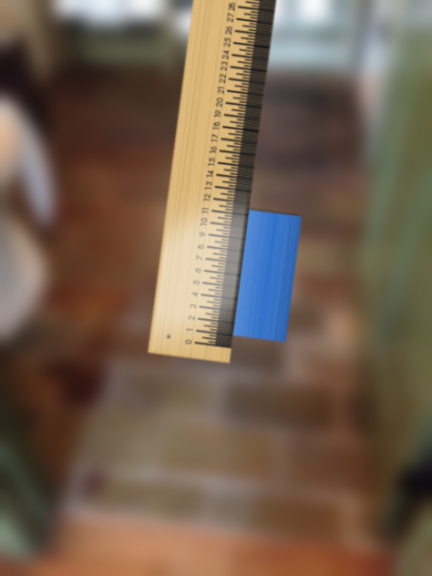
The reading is 10.5 in
